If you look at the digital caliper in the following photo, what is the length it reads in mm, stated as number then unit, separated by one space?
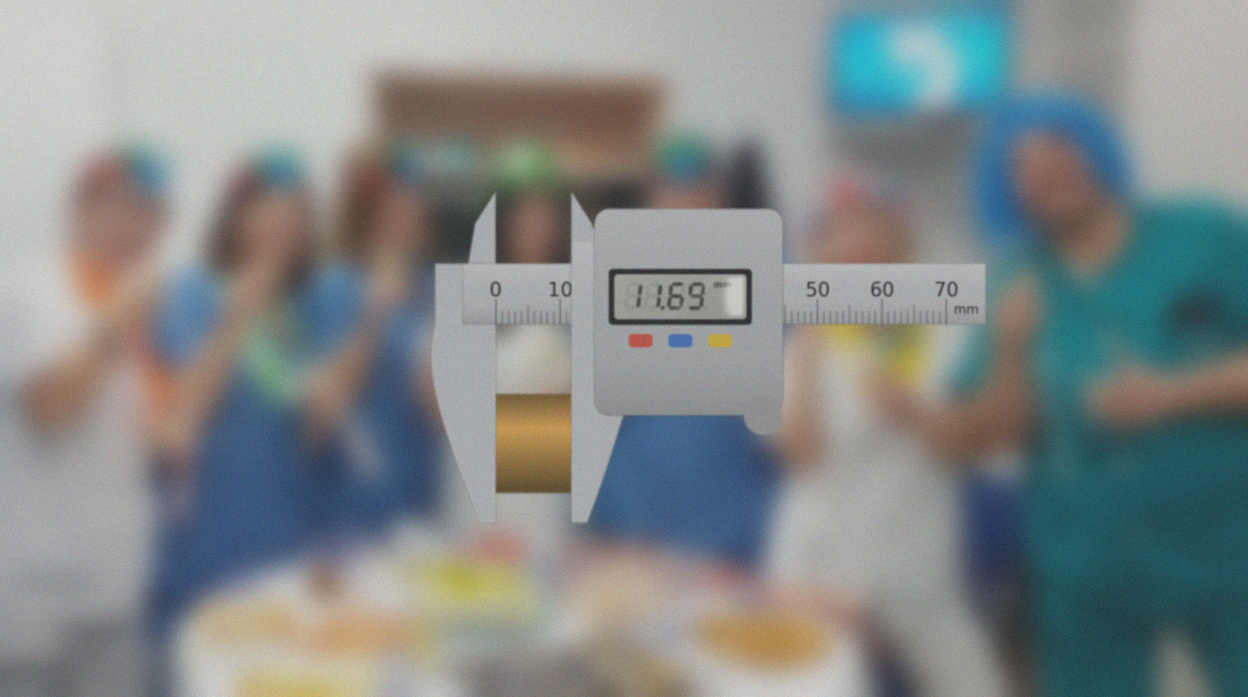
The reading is 11.69 mm
